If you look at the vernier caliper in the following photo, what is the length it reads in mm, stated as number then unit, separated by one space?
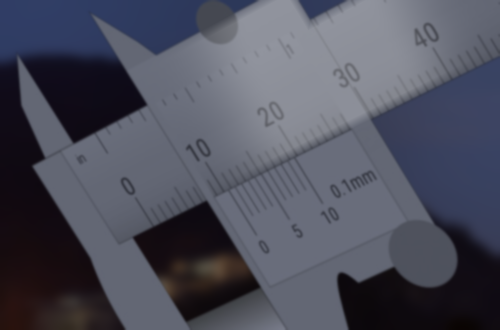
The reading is 10.6 mm
